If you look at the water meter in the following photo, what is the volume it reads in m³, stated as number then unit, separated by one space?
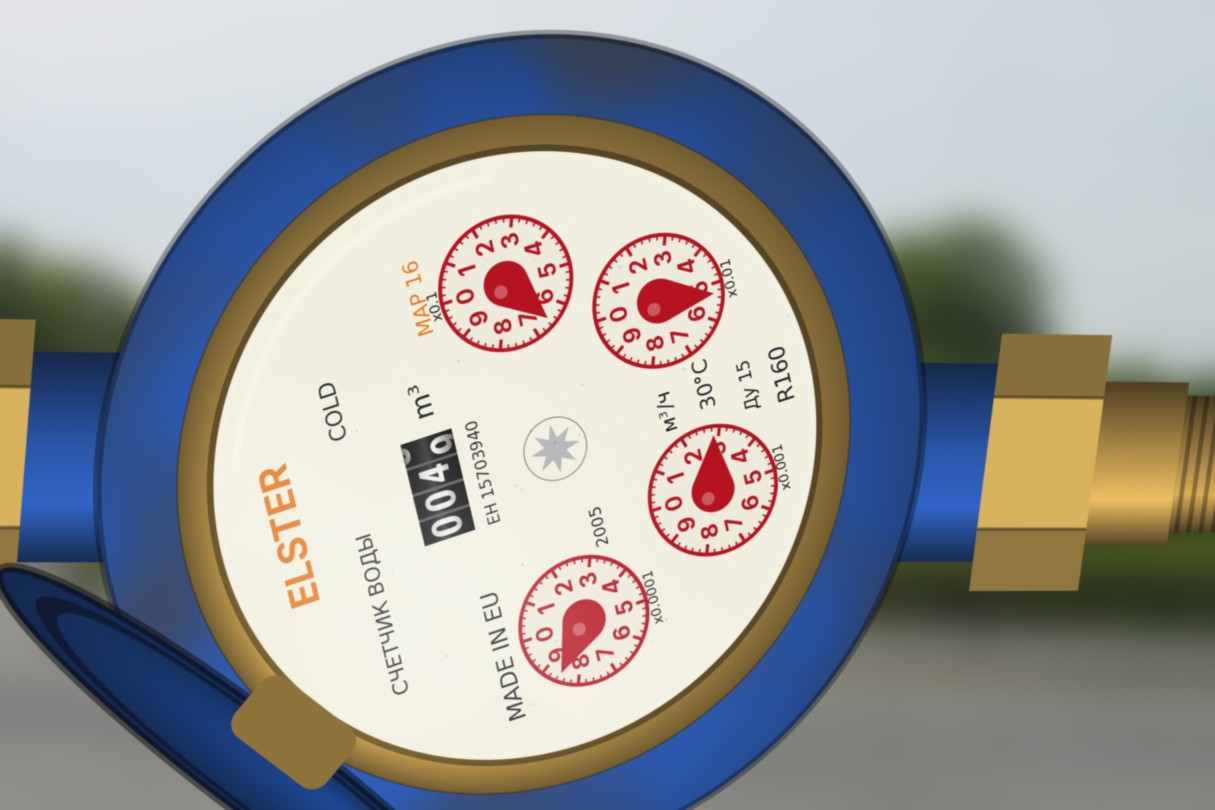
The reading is 48.6528 m³
